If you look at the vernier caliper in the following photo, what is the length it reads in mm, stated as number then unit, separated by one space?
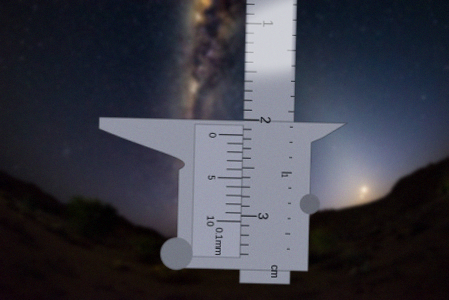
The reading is 21.6 mm
